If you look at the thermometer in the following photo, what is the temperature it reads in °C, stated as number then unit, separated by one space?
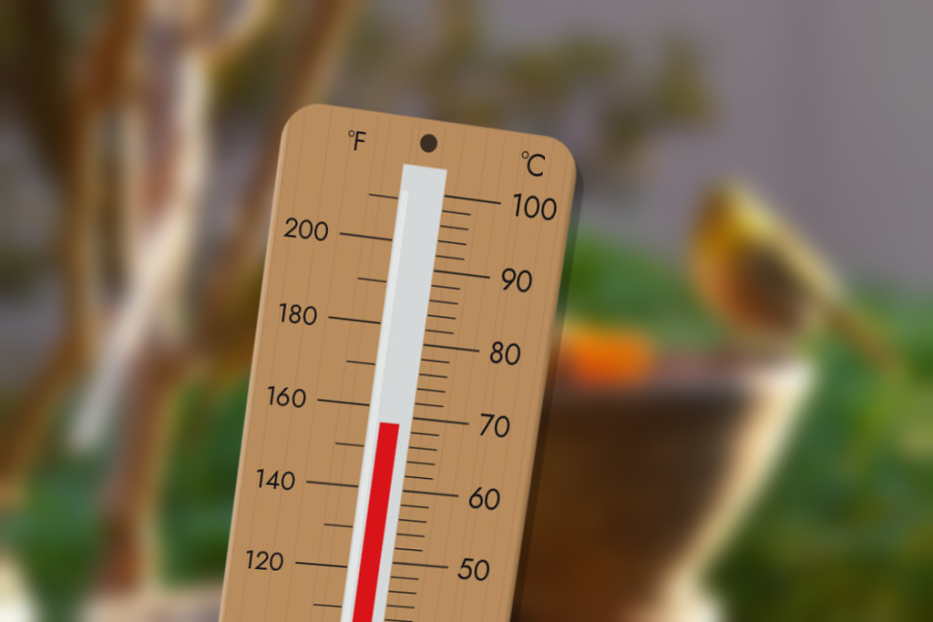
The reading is 69 °C
